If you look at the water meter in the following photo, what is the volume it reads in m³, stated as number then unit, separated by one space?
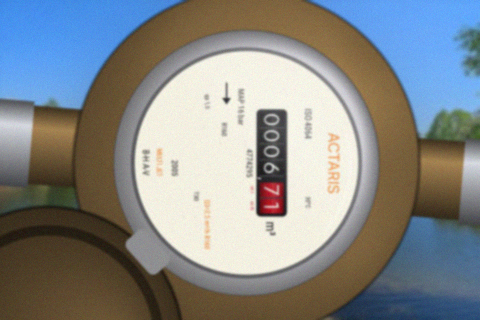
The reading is 6.71 m³
